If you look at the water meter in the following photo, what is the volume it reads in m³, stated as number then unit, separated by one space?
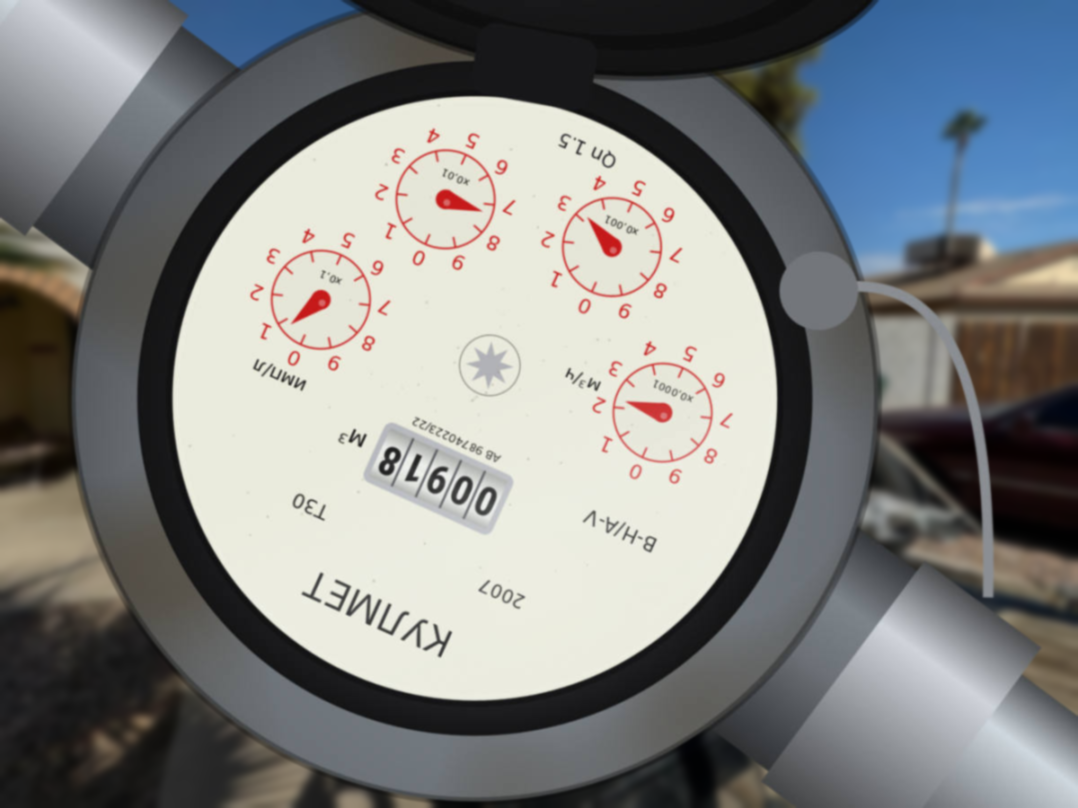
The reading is 918.0732 m³
